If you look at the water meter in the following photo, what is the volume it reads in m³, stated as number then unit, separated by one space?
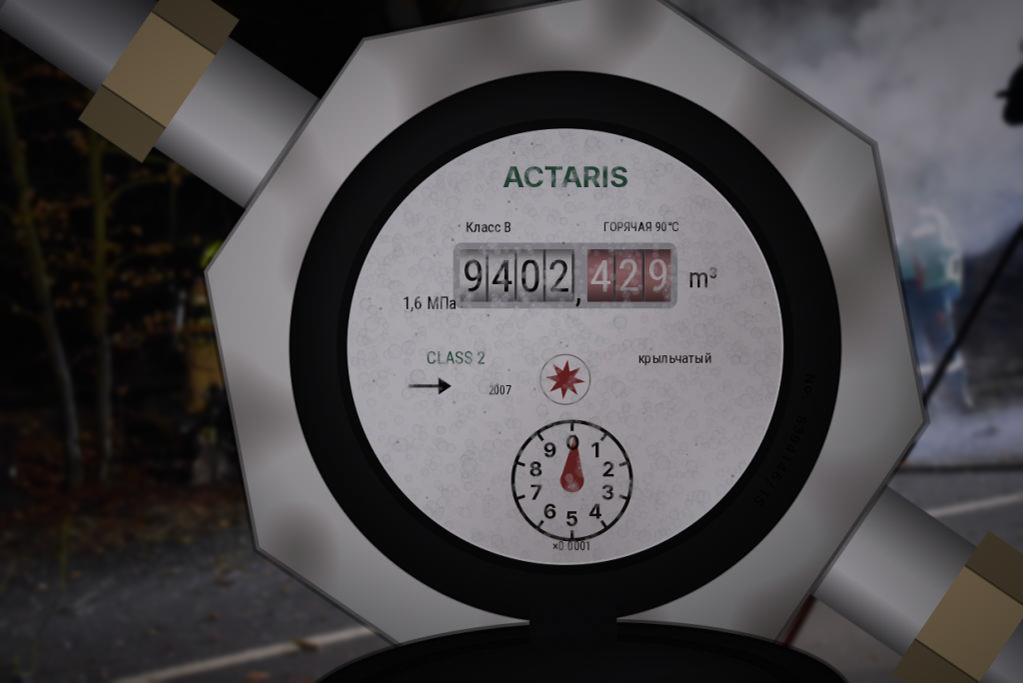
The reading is 9402.4290 m³
